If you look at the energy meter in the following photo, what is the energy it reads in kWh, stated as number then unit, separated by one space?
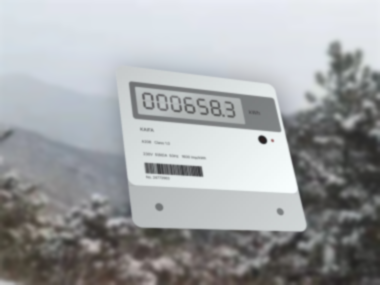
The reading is 658.3 kWh
